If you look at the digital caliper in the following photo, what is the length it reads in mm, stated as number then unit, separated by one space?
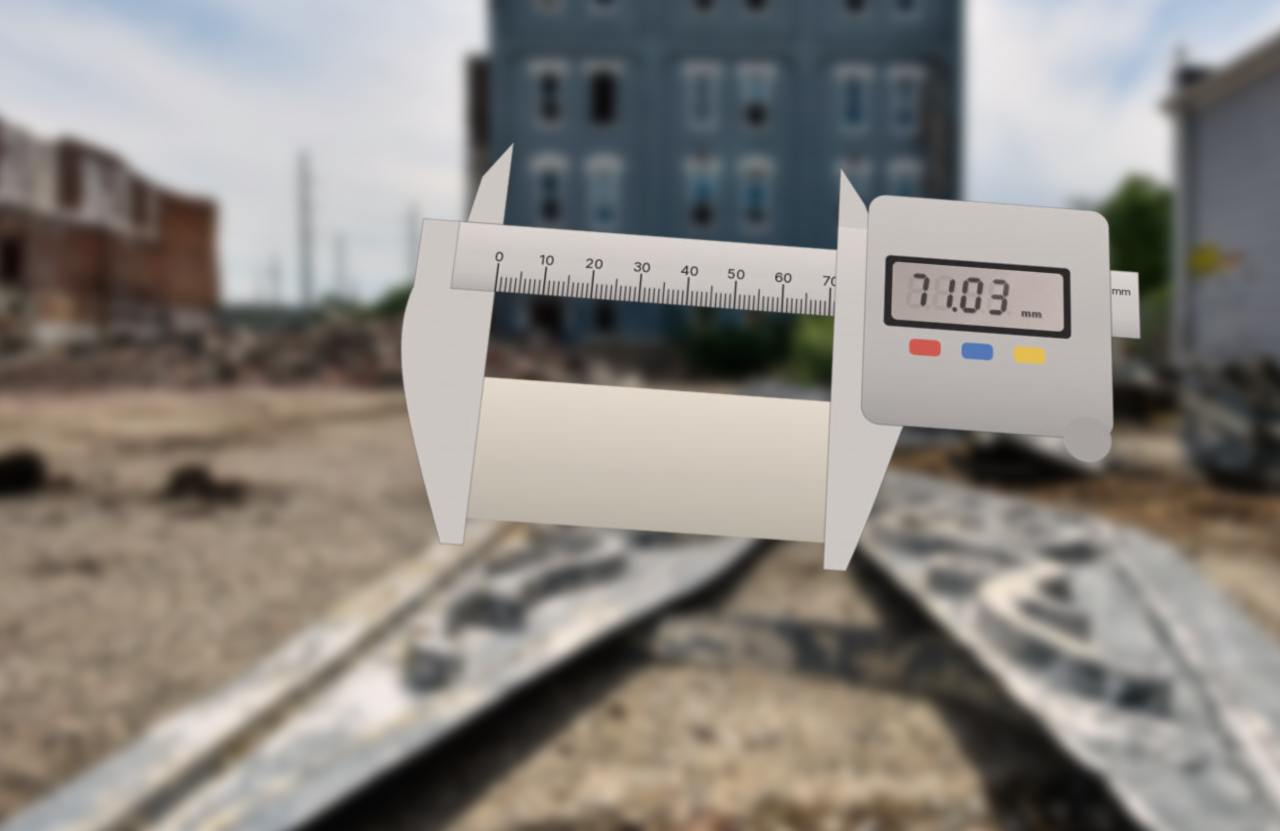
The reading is 71.03 mm
